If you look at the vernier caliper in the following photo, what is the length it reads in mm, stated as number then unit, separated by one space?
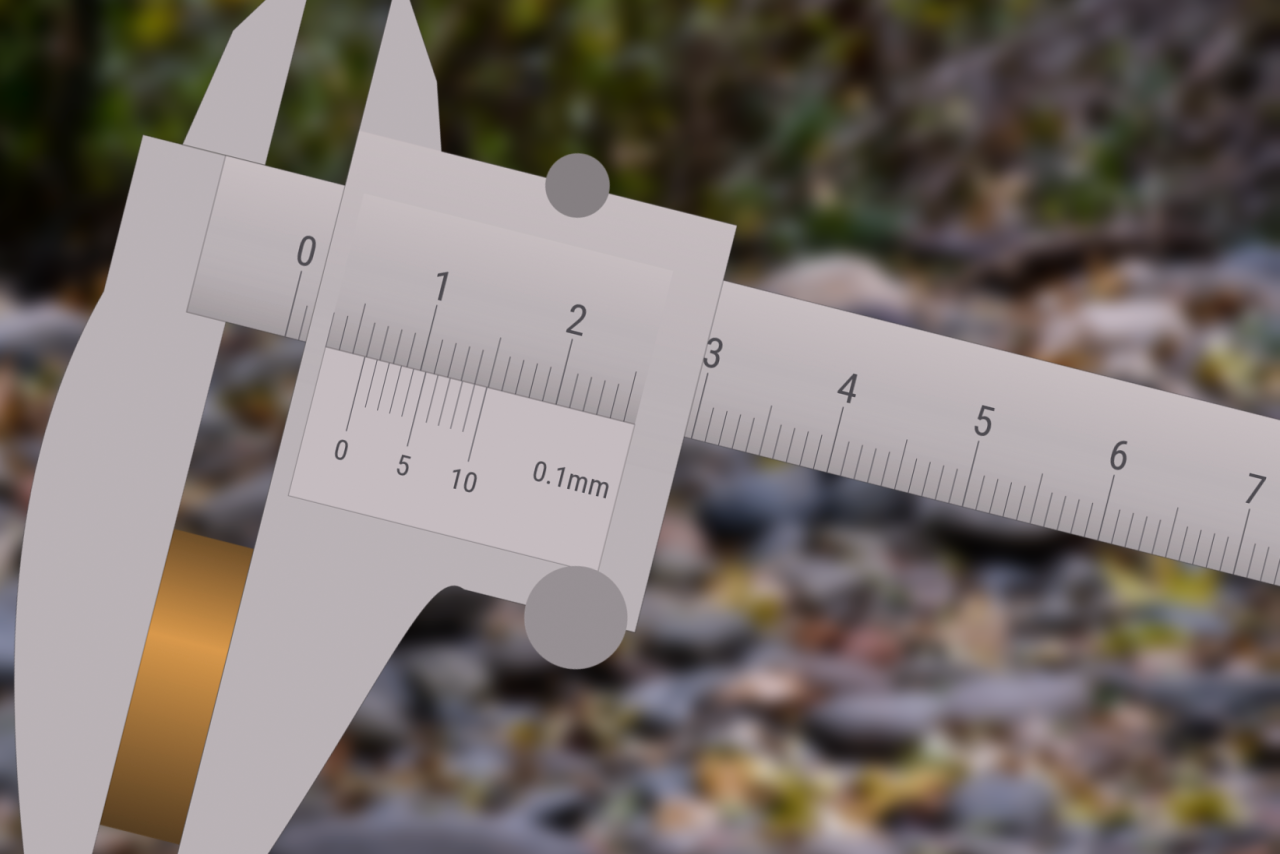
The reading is 5.9 mm
